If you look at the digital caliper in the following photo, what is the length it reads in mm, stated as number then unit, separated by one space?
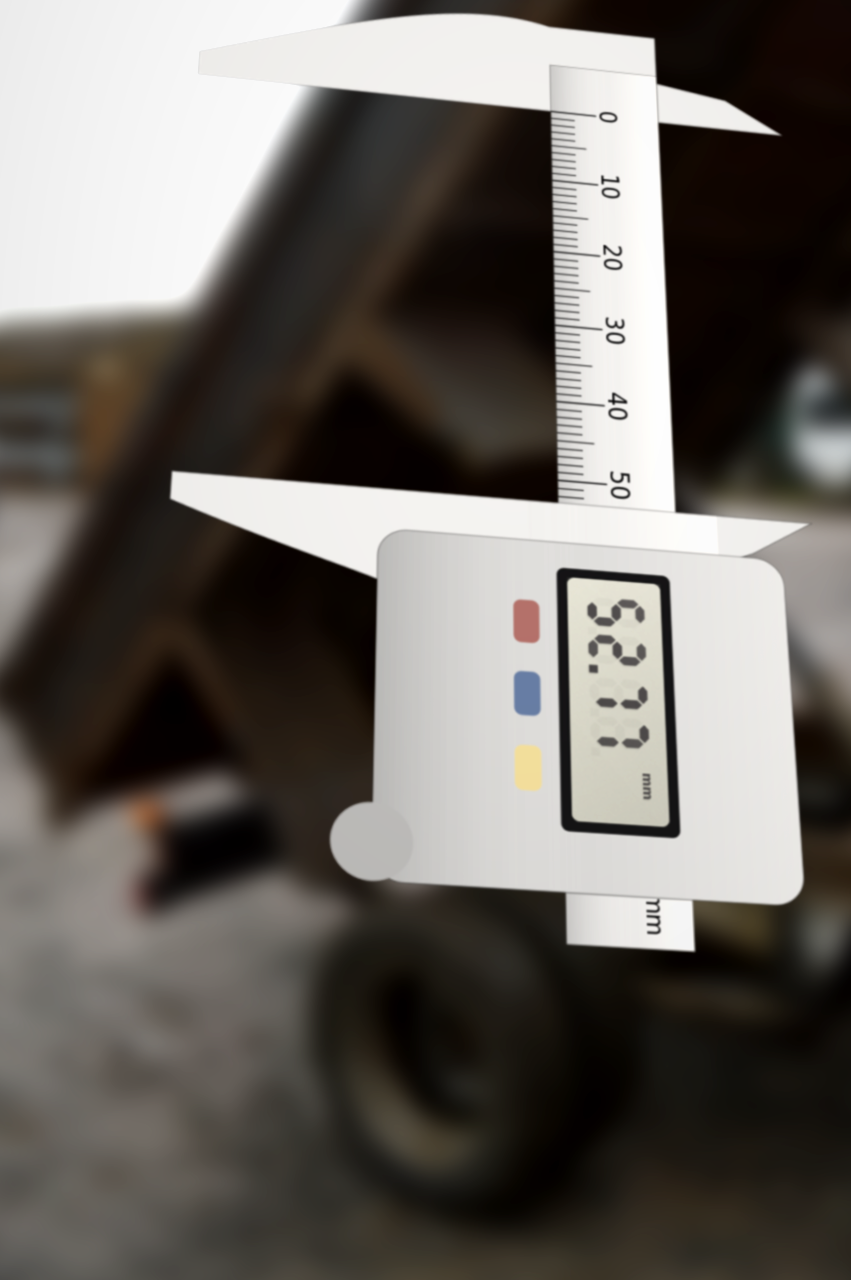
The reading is 52.77 mm
